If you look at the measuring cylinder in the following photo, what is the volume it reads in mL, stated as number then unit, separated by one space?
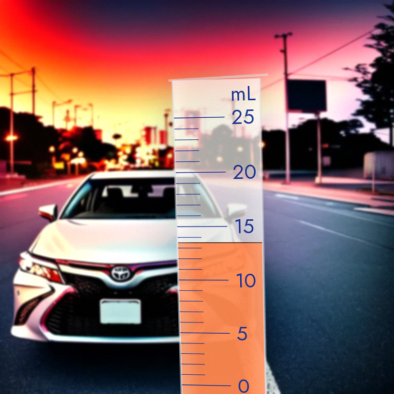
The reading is 13.5 mL
